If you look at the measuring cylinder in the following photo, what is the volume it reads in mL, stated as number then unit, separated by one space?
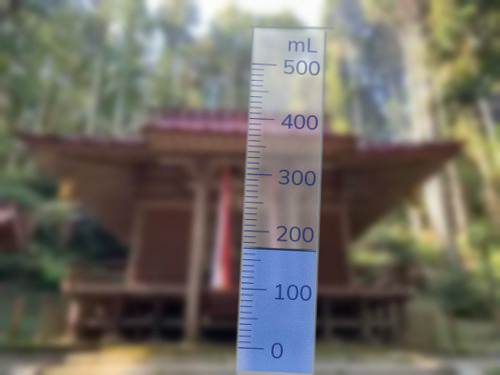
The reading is 170 mL
